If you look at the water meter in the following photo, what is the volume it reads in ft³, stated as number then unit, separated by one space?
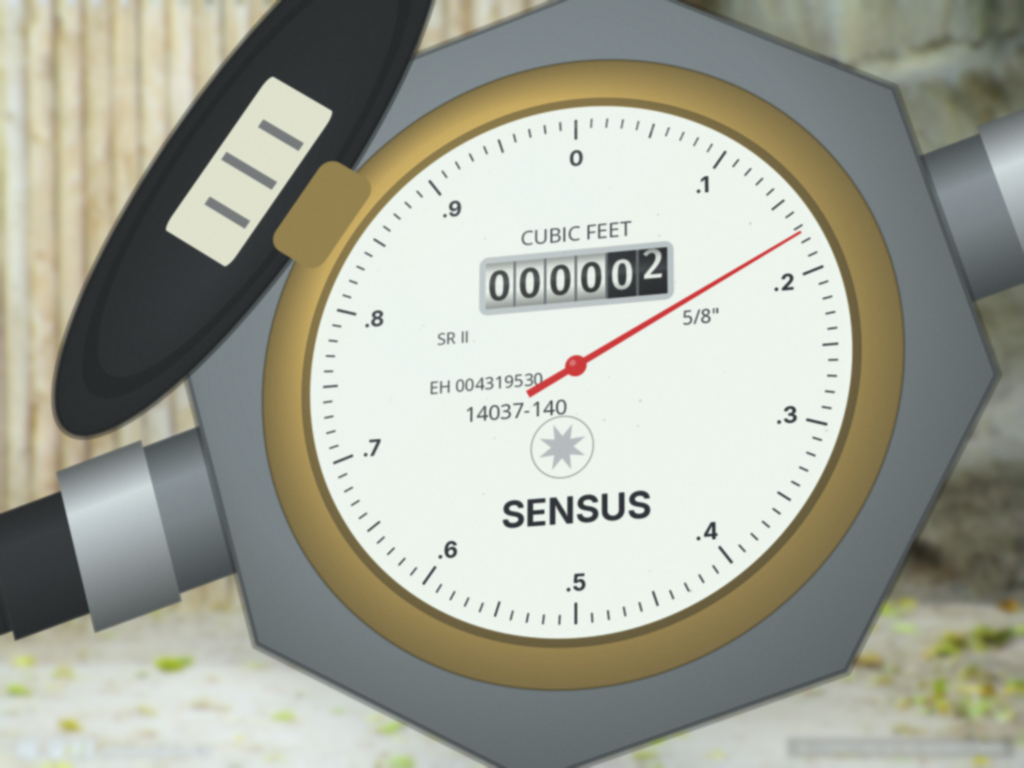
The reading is 2.17 ft³
